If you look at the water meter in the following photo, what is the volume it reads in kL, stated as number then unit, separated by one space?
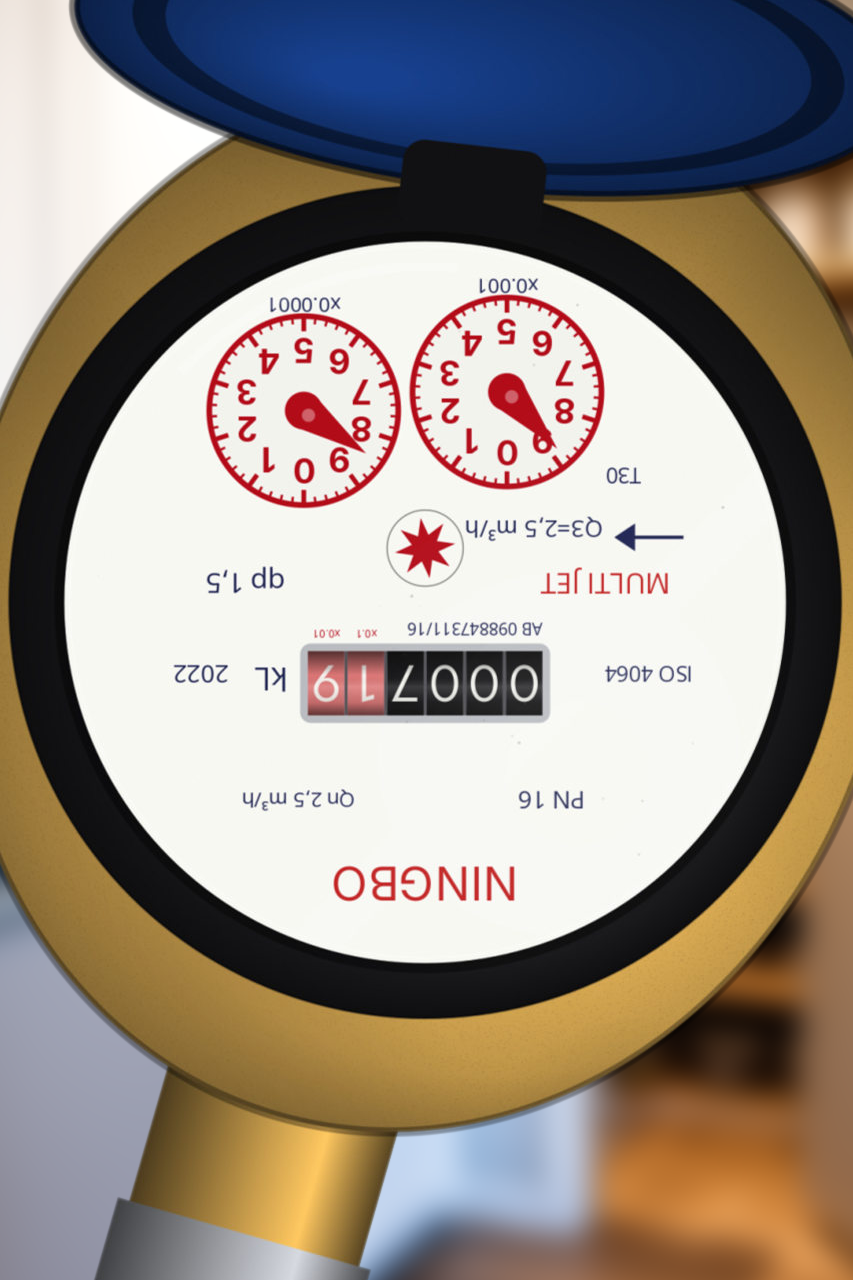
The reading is 7.1988 kL
